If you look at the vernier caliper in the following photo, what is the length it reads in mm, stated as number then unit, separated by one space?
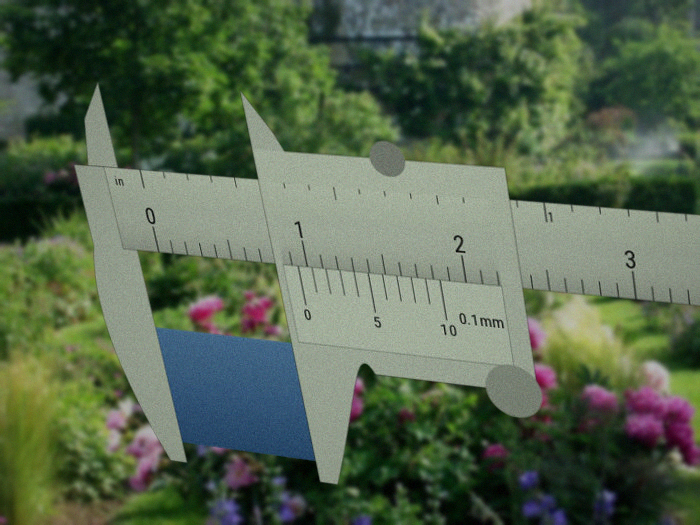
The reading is 9.4 mm
